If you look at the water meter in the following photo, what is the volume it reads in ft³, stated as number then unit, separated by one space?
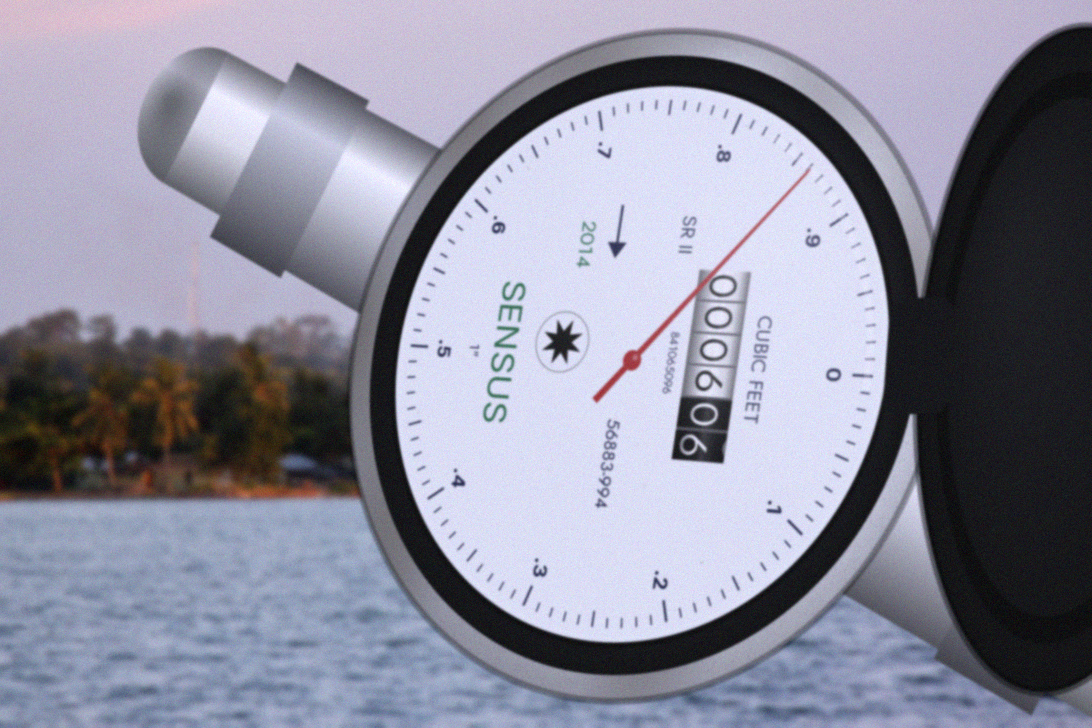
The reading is 605.86 ft³
